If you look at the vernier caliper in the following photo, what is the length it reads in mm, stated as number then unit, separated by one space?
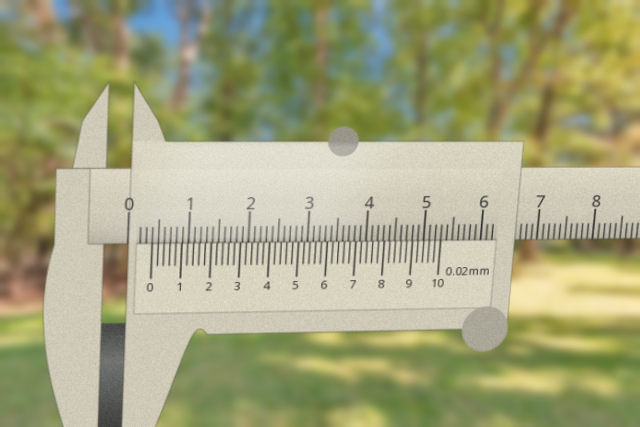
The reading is 4.0 mm
